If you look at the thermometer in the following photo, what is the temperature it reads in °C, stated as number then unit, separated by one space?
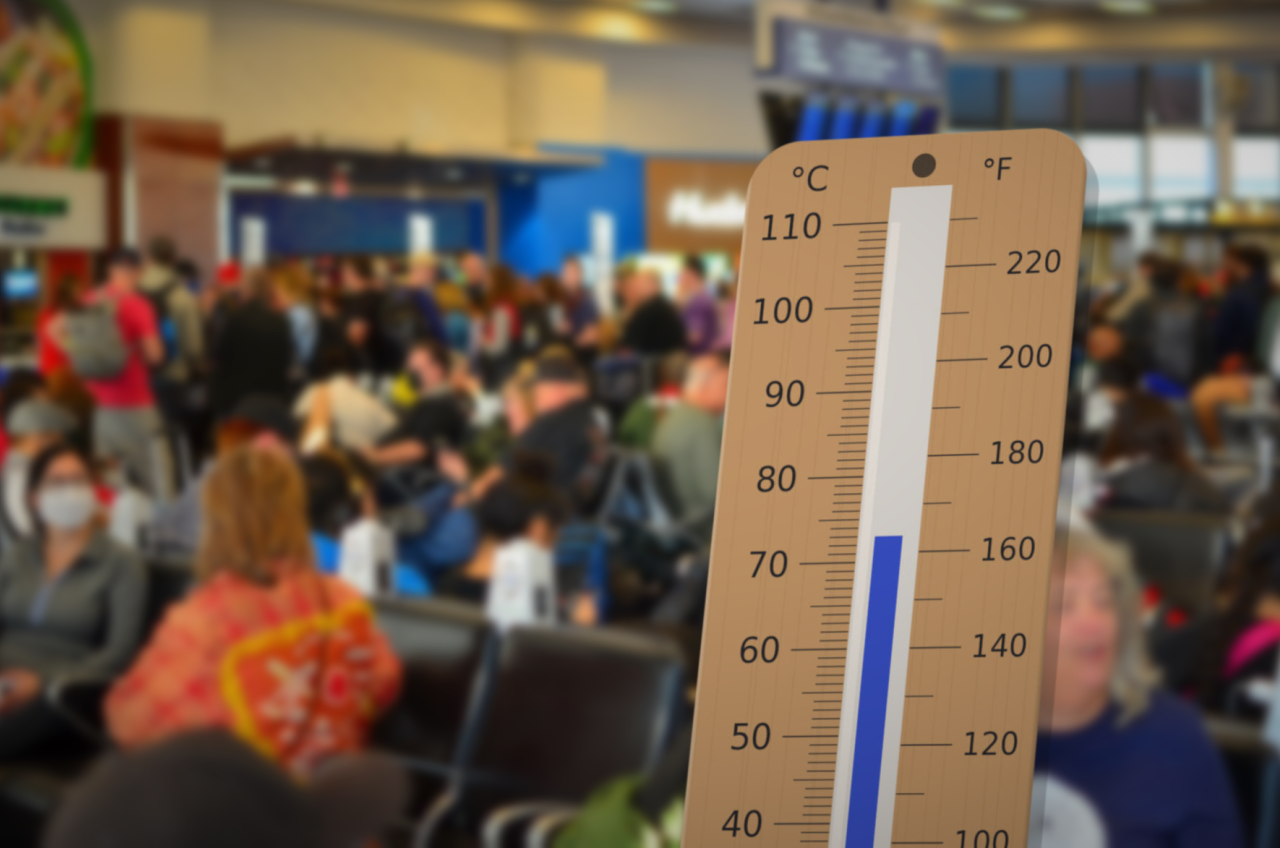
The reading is 73 °C
